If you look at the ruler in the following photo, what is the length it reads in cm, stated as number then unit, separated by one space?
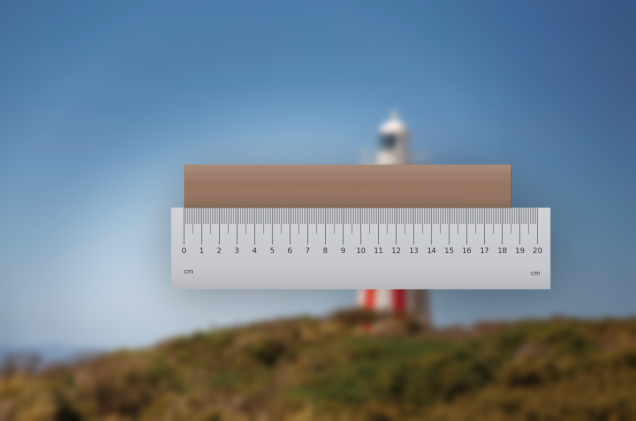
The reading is 18.5 cm
